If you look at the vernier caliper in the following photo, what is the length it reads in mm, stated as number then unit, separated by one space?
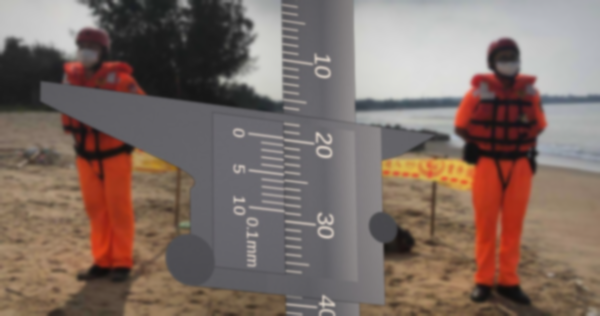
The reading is 19.8 mm
